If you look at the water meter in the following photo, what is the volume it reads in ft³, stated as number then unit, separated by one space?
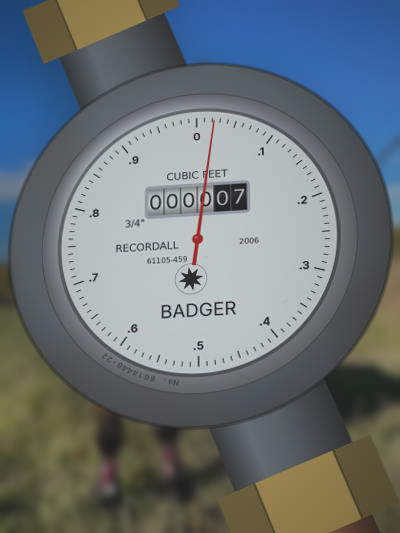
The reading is 7.02 ft³
